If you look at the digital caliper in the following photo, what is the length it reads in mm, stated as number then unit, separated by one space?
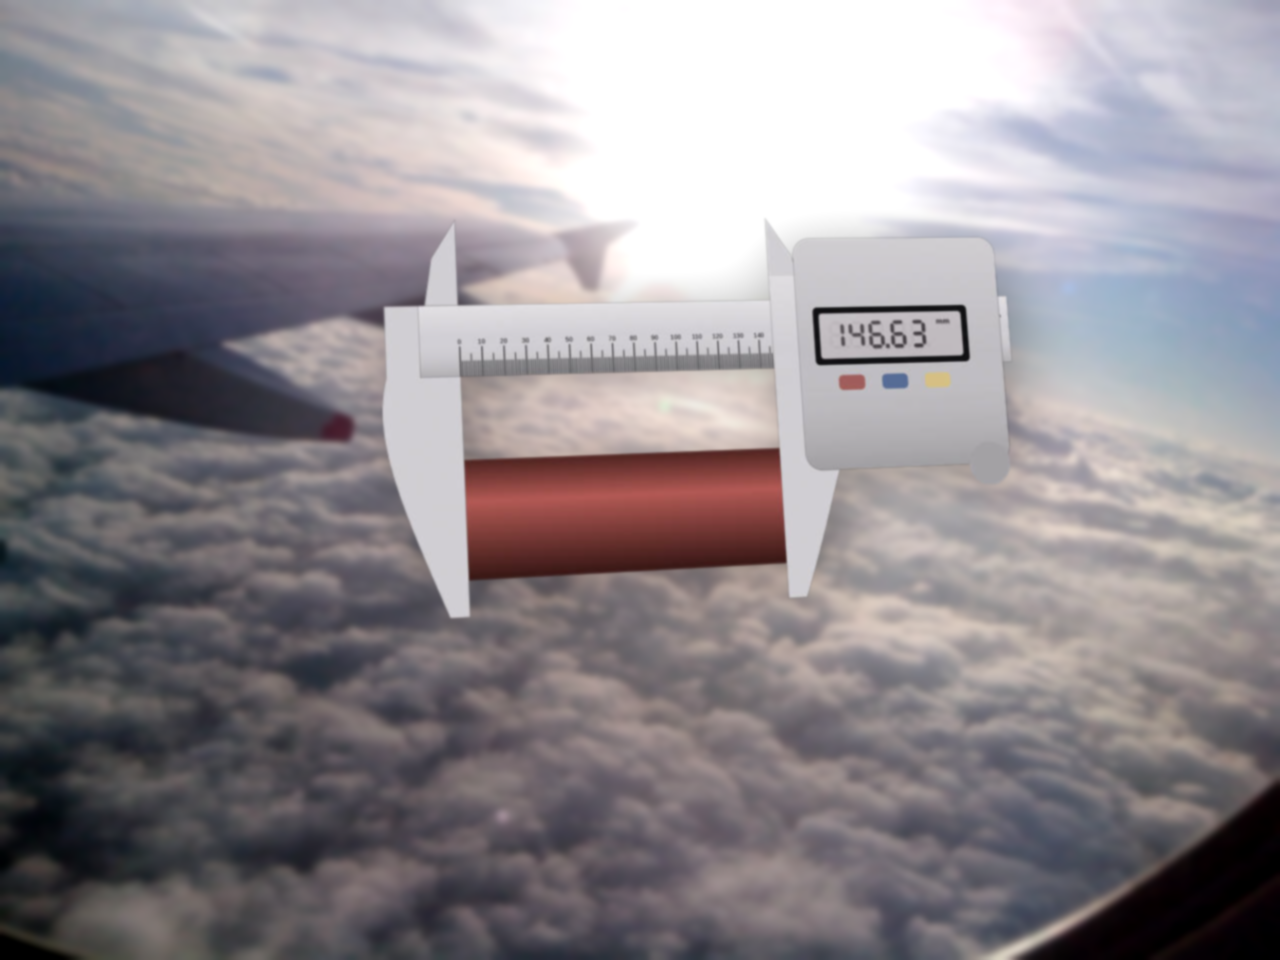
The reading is 146.63 mm
